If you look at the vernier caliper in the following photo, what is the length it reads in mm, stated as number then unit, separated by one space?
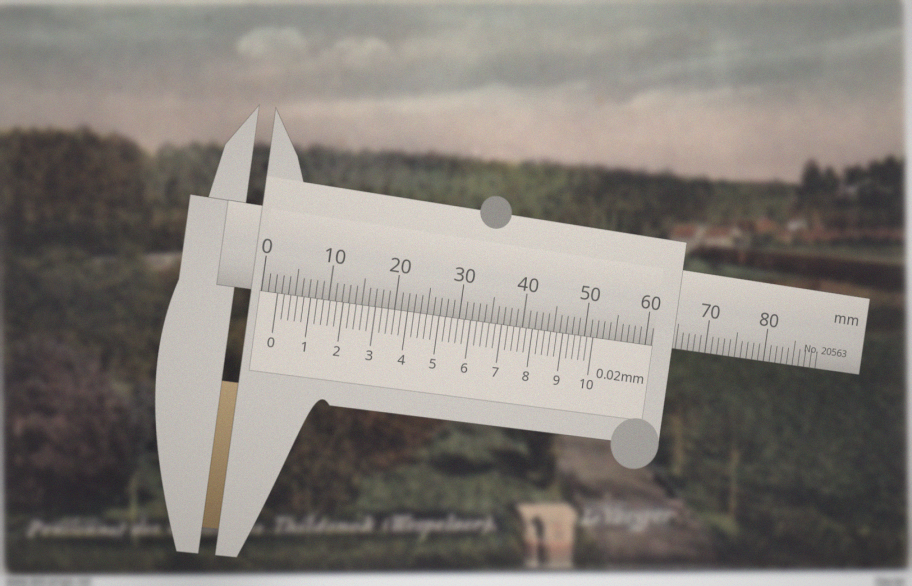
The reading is 2.4 mm
